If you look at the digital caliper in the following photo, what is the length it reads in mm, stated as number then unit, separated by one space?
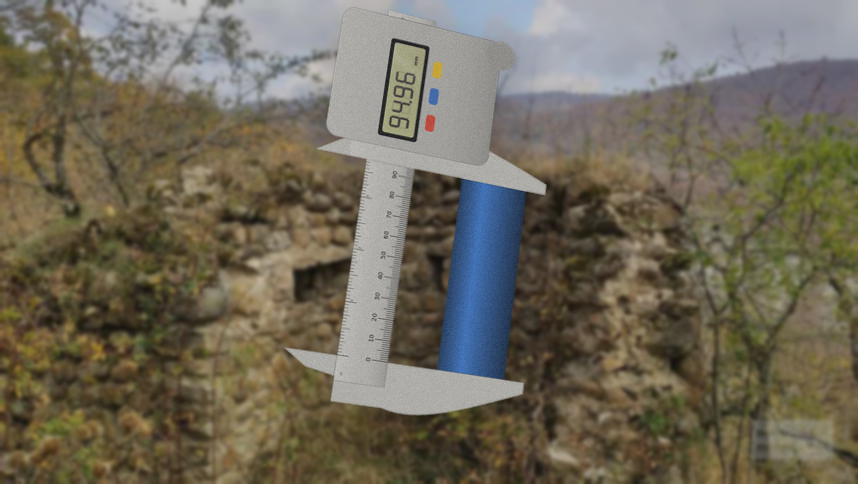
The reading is 94.96 mm
